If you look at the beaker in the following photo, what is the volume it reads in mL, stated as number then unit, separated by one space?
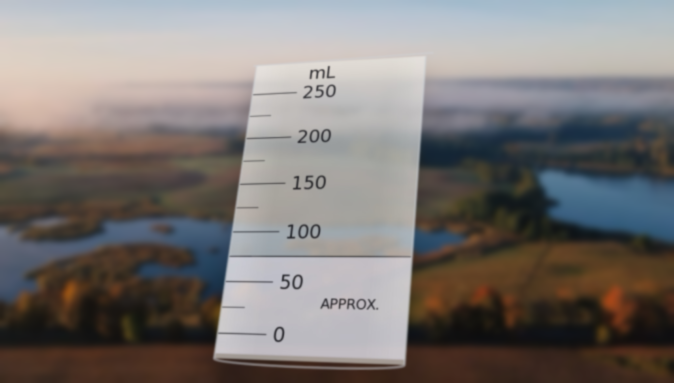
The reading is 75 mL
